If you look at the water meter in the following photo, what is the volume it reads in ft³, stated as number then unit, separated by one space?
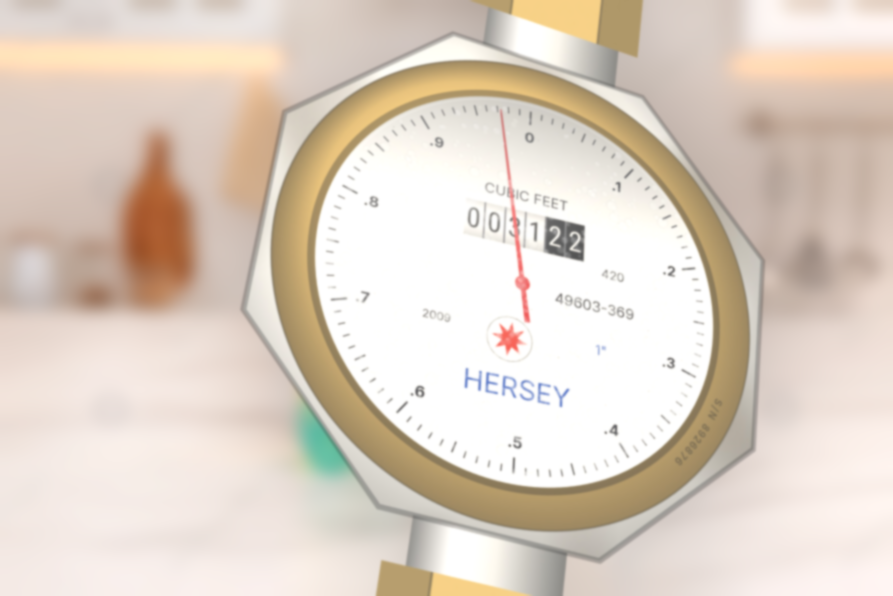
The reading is 3121.97 ft³
